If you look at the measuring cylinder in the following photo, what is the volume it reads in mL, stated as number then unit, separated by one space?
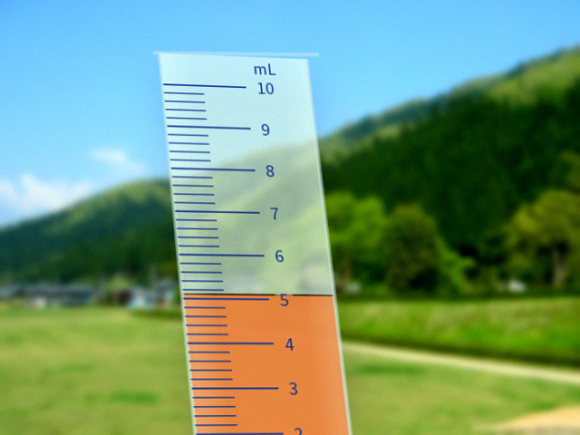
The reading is 5.1 mL
